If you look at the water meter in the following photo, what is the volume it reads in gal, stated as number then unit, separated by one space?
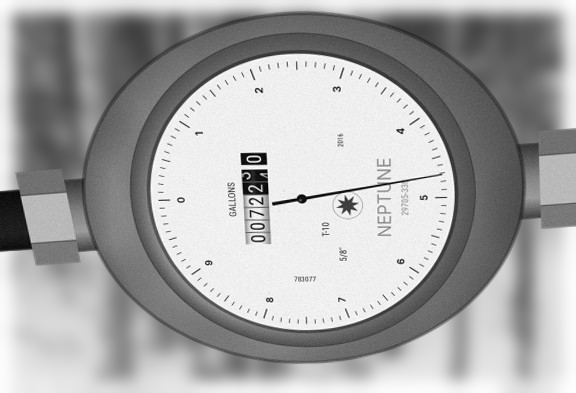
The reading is 72234.7 gal
